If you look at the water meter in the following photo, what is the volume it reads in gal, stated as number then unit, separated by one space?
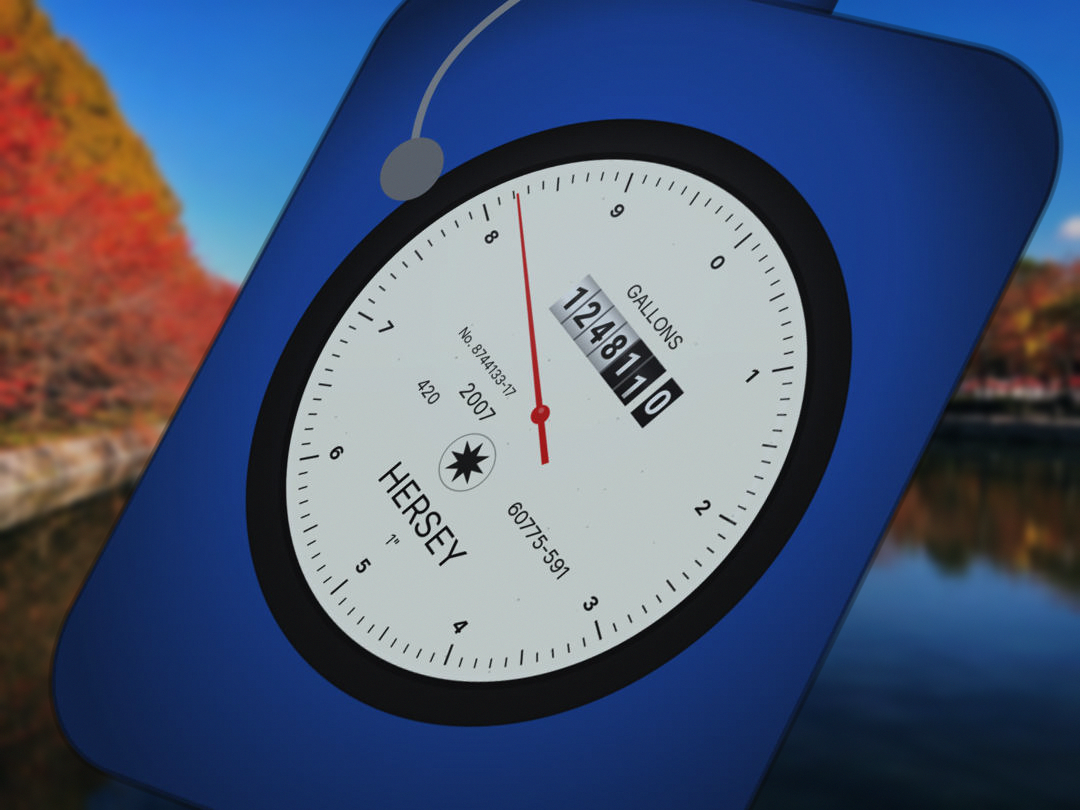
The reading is 1248108.2 gal
